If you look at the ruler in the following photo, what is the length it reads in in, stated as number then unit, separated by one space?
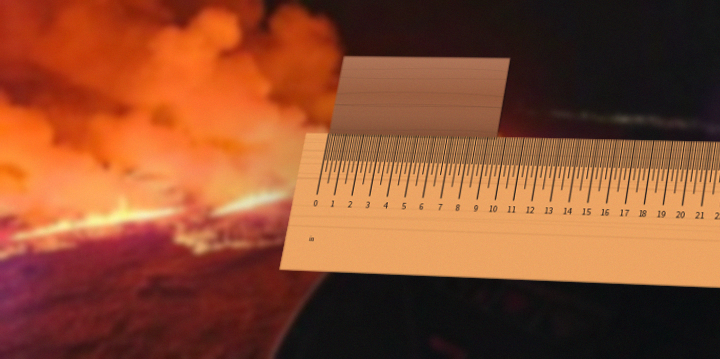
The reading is 9.5 in
